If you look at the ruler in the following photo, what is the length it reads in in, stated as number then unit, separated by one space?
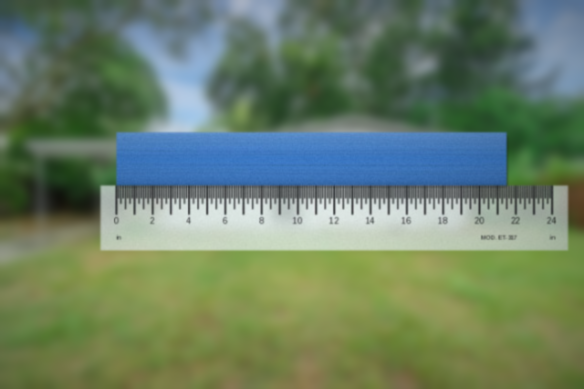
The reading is 21.5 in
